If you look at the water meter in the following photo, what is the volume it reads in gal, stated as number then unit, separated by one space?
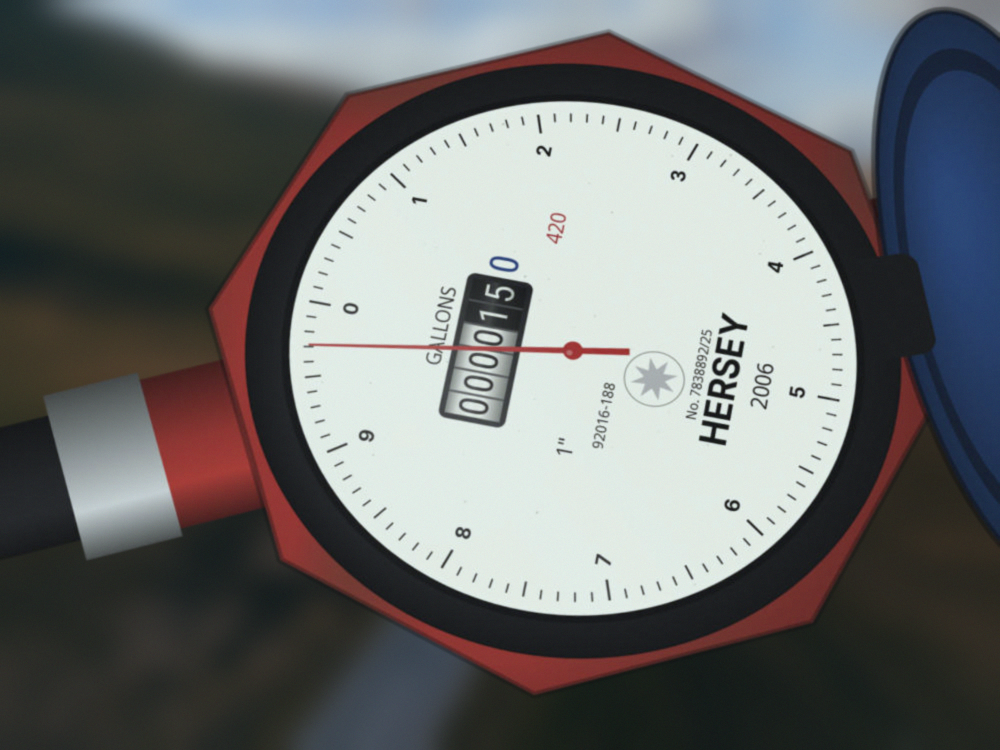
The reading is 149.7 gal
